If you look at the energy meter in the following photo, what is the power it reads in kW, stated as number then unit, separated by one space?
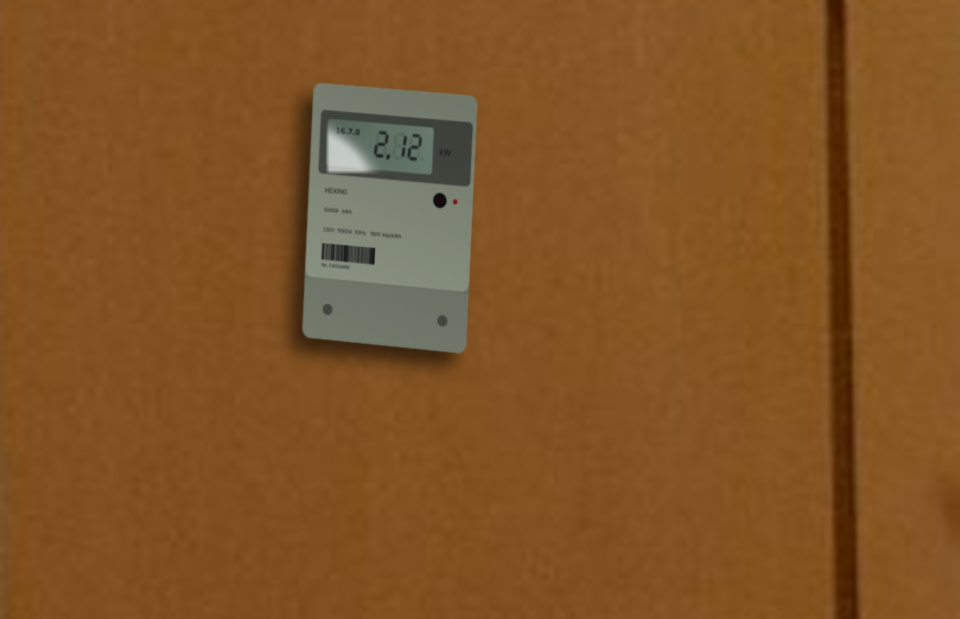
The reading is 2.12 kW
